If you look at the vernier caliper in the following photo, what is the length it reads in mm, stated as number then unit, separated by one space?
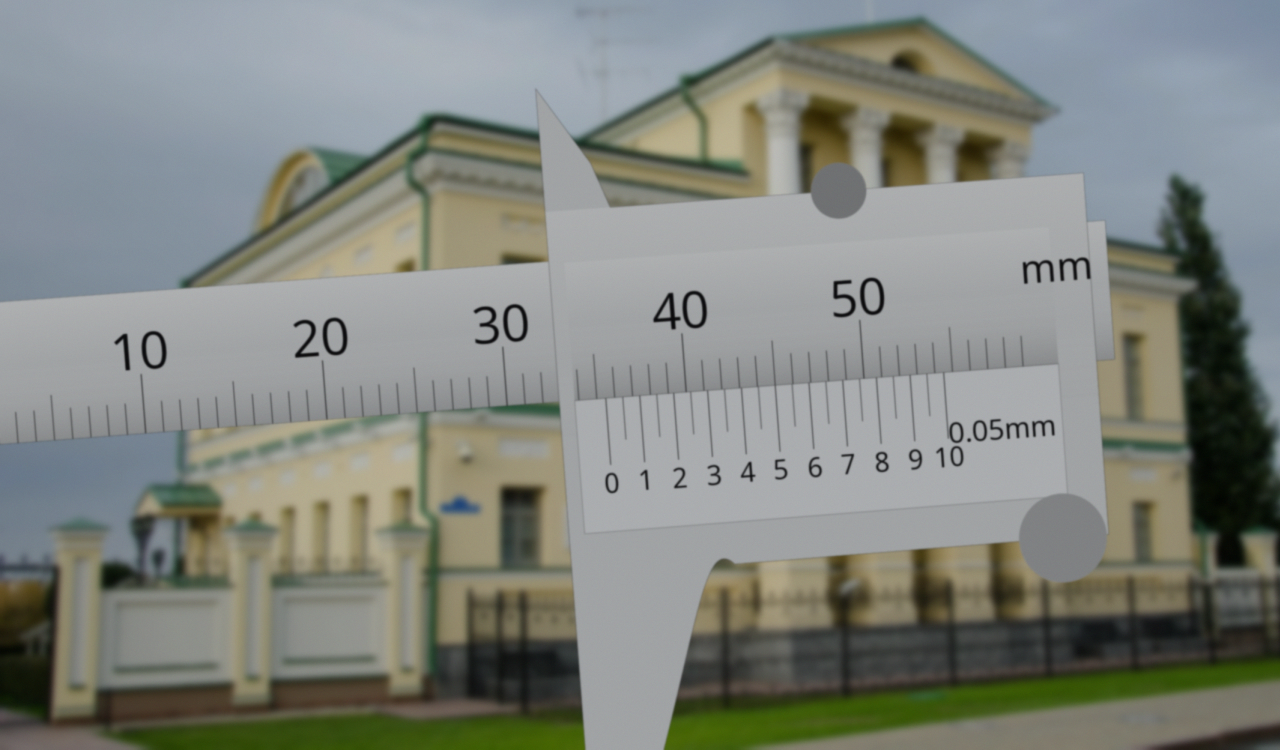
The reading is 35.5 mm
